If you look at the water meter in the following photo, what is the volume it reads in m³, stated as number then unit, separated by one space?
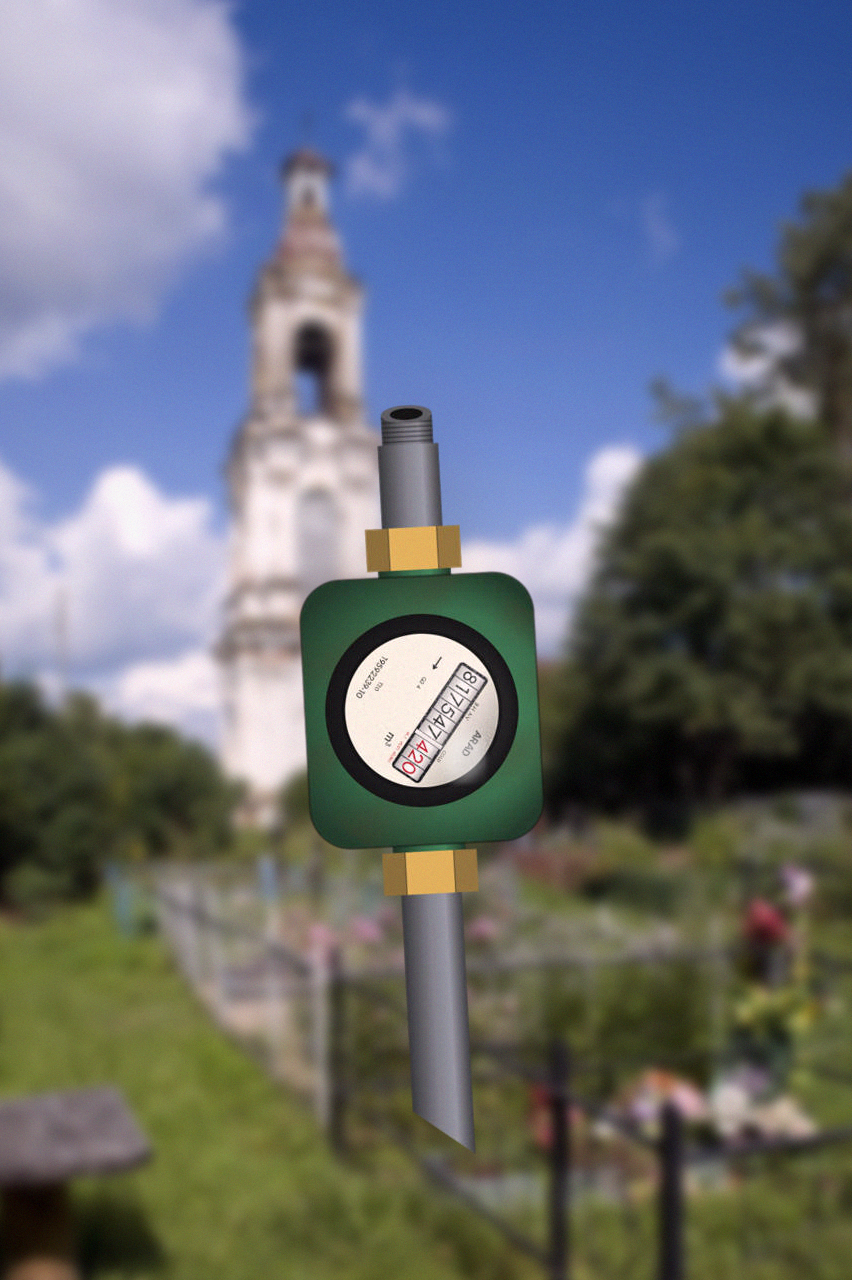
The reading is 817547.420 m³
